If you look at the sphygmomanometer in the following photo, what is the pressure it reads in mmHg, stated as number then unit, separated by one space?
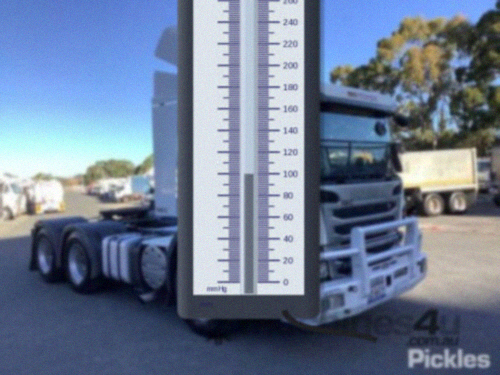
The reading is 100 mmHg
